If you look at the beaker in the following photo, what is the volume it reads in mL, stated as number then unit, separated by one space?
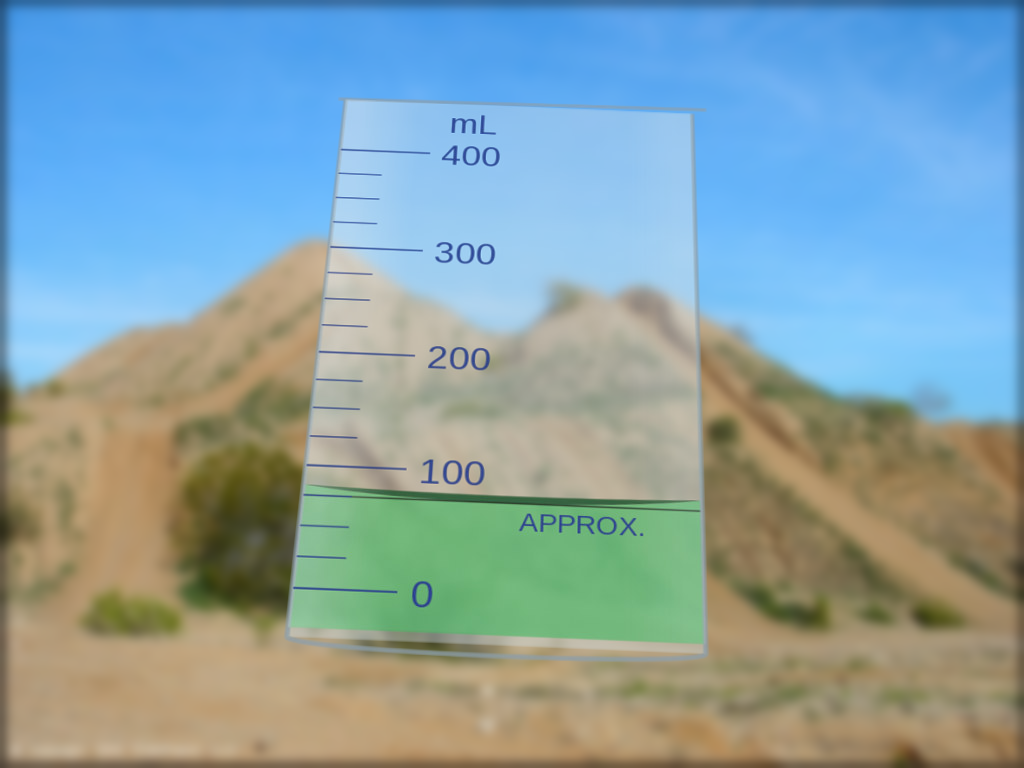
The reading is 75 mL
